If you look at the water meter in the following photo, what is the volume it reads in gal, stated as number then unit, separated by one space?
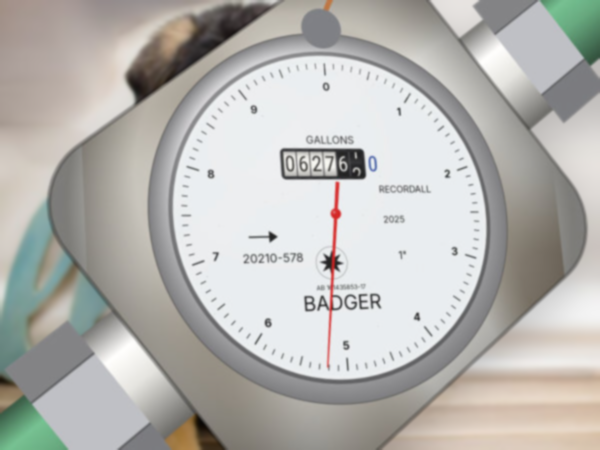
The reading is 627615.2 gal
